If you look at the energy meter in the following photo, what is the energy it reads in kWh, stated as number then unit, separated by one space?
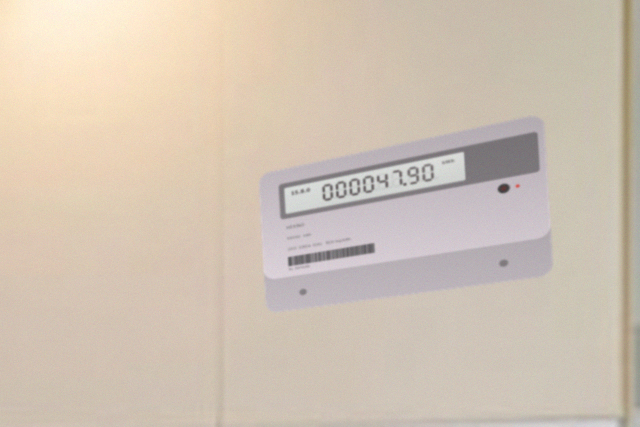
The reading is 47.90 kWh
